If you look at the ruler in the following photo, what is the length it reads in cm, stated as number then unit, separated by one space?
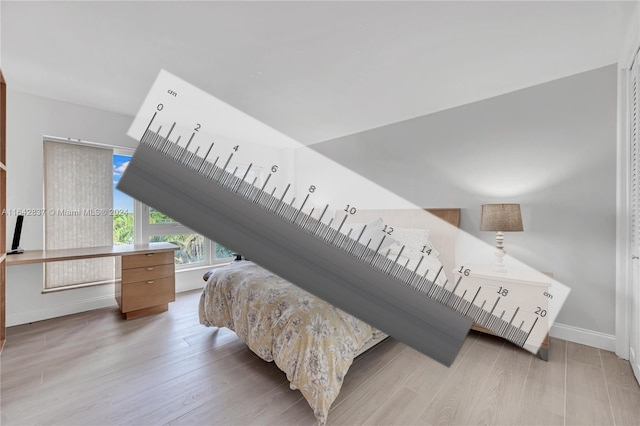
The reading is 17.5 cm
